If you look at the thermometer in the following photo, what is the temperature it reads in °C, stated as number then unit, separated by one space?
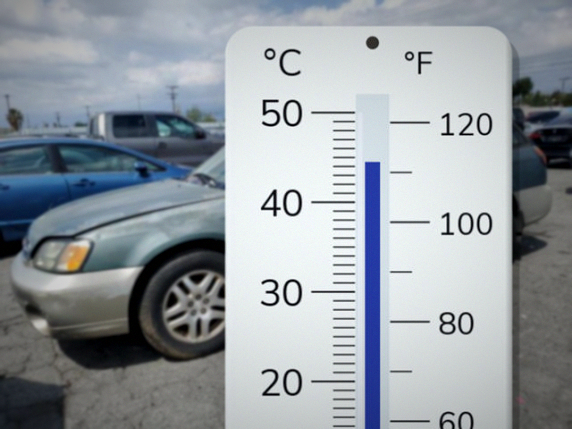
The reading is 44.5 °C
